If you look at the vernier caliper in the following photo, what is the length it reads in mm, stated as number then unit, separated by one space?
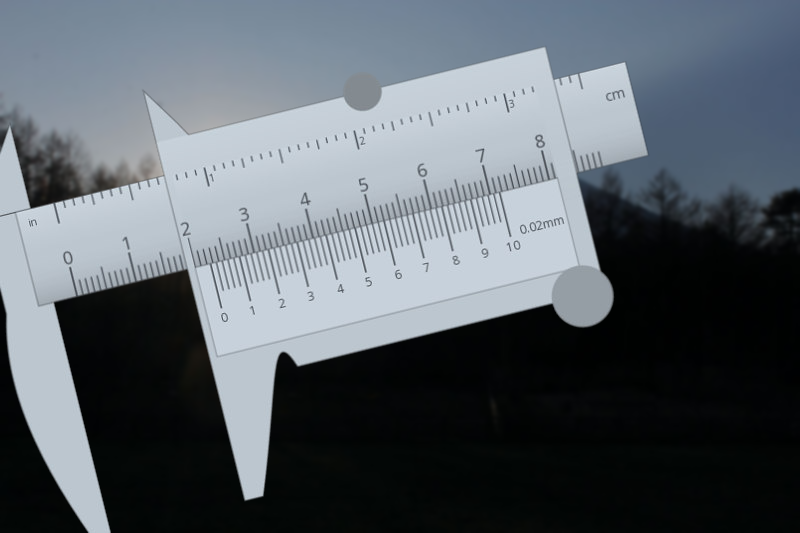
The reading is 22.6 mm
